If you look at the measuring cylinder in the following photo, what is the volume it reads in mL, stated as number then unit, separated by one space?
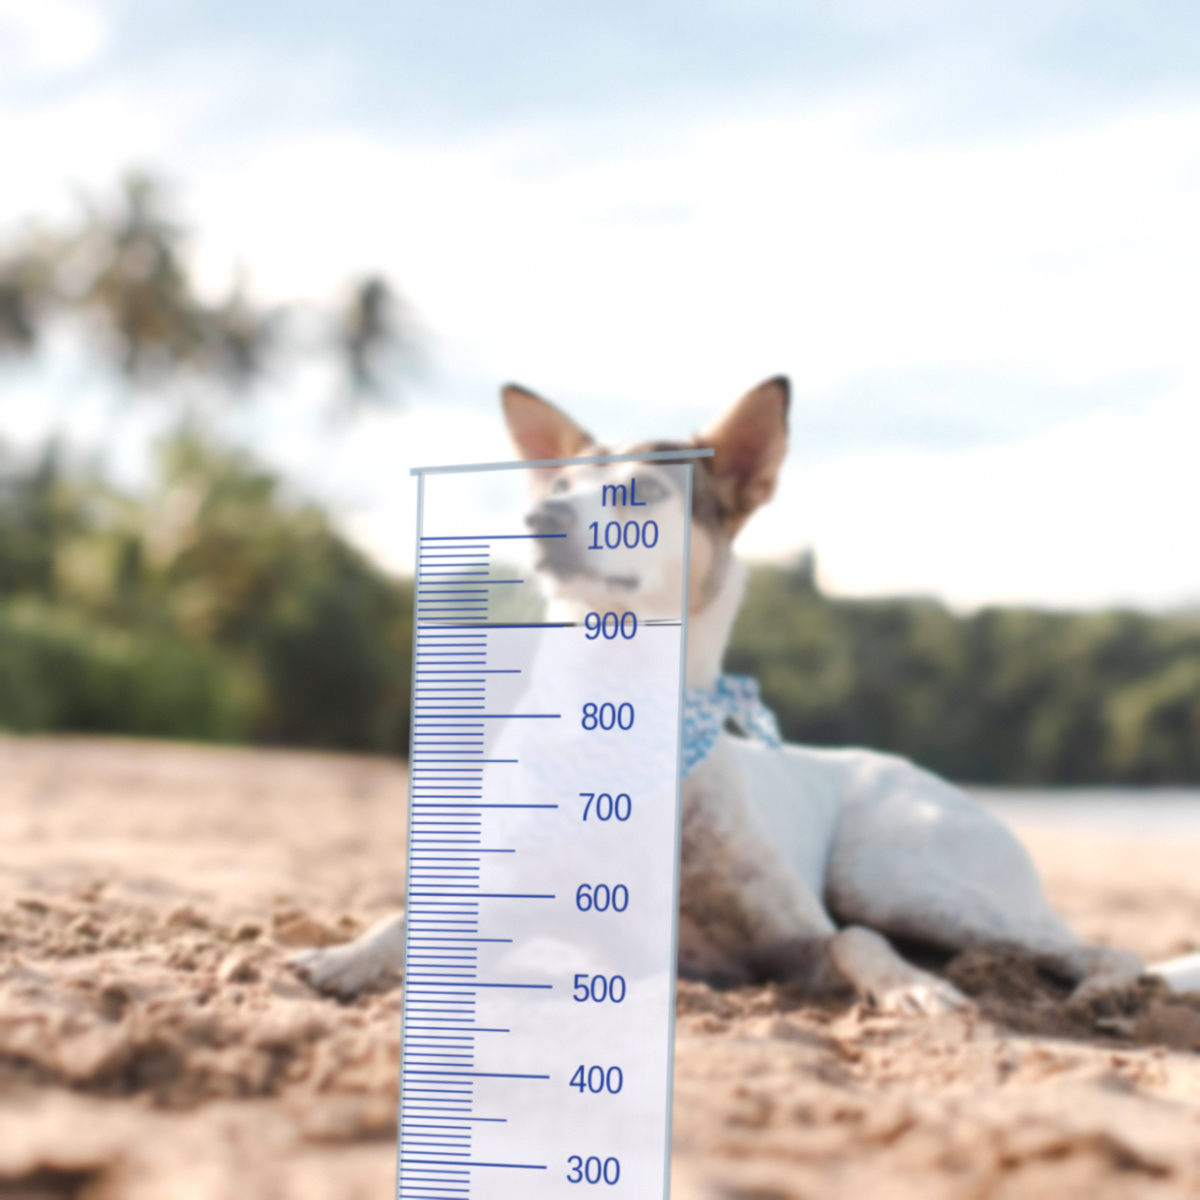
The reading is 900 mL
